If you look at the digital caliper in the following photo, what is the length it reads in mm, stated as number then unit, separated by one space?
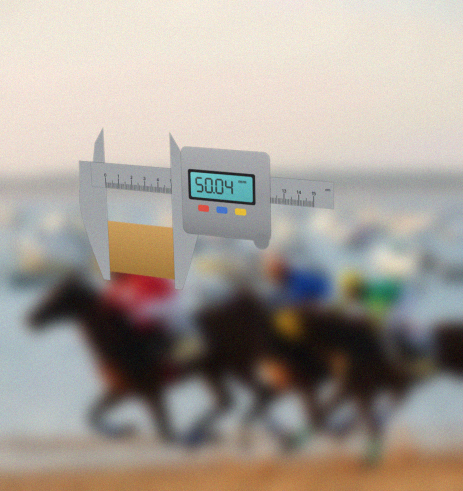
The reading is 50.04 mm
